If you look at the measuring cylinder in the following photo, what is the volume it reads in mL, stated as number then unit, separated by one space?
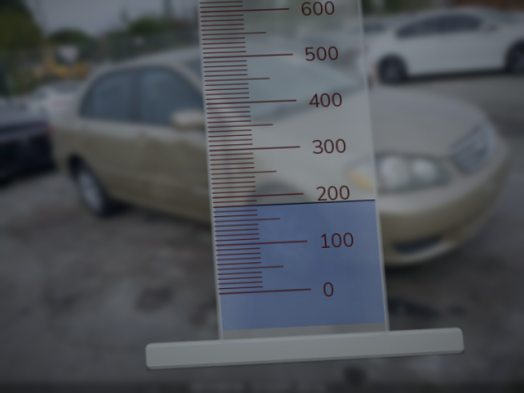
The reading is 180 mL
